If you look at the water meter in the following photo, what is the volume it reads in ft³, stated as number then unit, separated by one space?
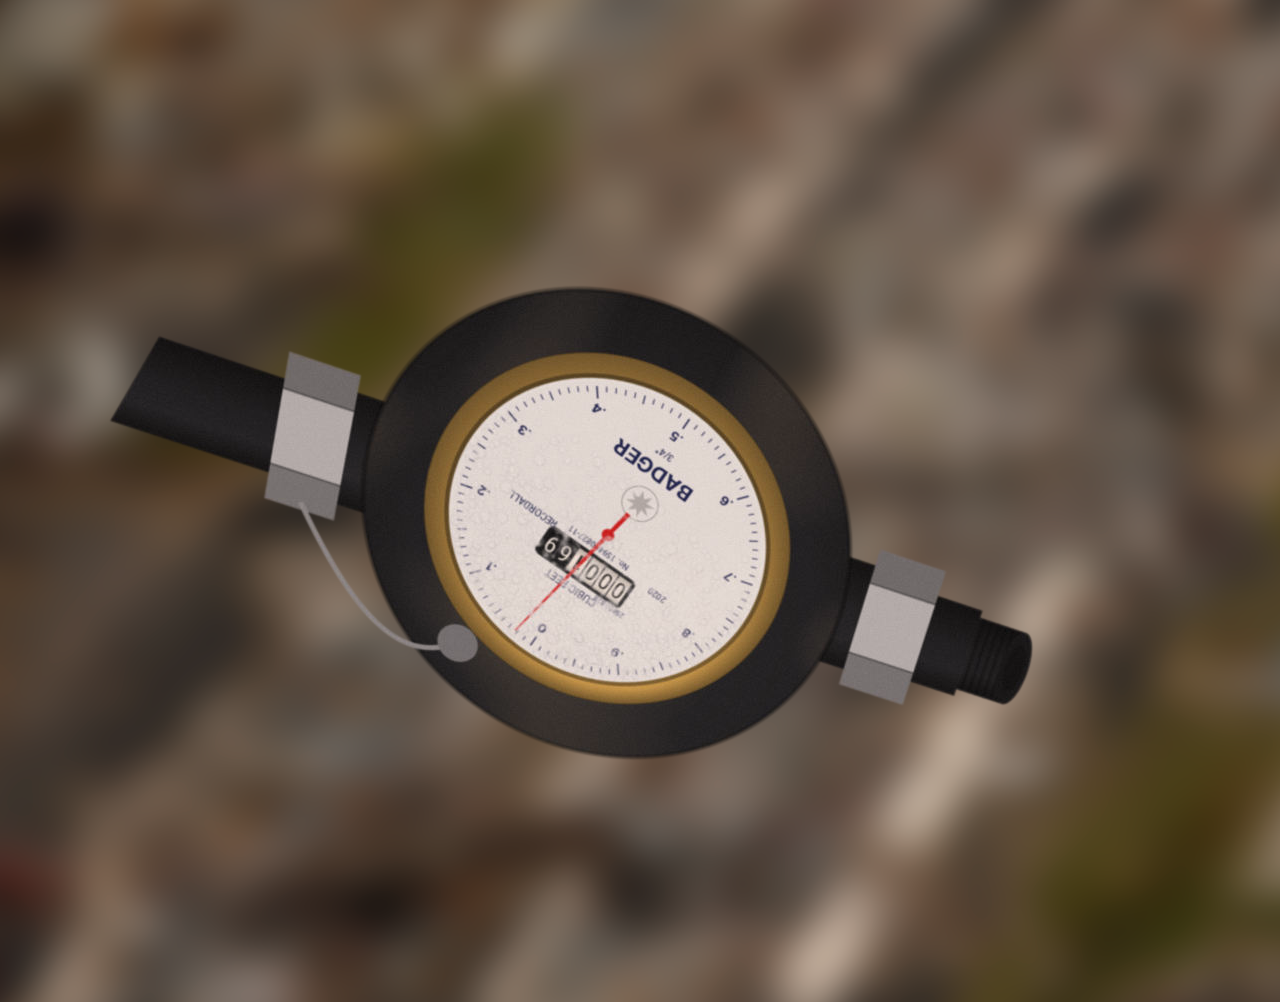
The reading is 169.02 ft³
